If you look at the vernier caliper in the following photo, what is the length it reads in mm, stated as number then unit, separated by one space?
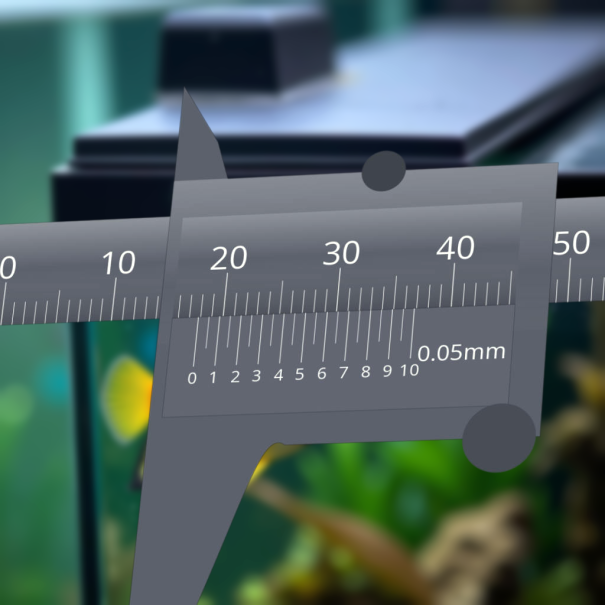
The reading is 17.8 mm
